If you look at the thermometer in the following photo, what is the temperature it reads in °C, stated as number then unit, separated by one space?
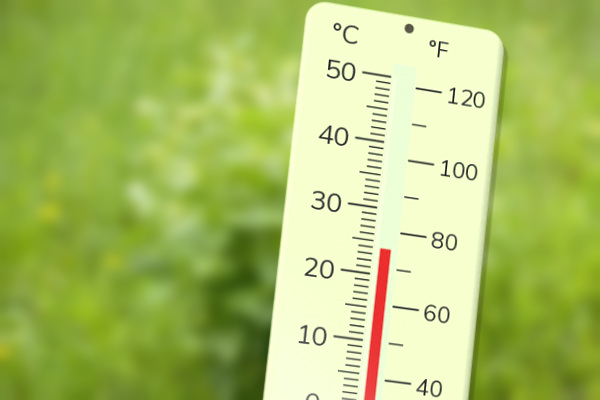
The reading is 24 °C
